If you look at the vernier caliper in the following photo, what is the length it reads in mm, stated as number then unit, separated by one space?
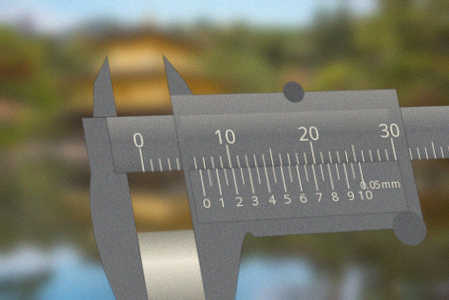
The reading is 6.4 mm
